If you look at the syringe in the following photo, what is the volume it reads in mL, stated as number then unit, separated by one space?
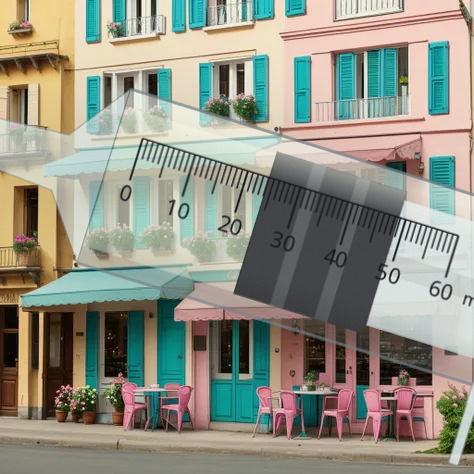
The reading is 24 mL
